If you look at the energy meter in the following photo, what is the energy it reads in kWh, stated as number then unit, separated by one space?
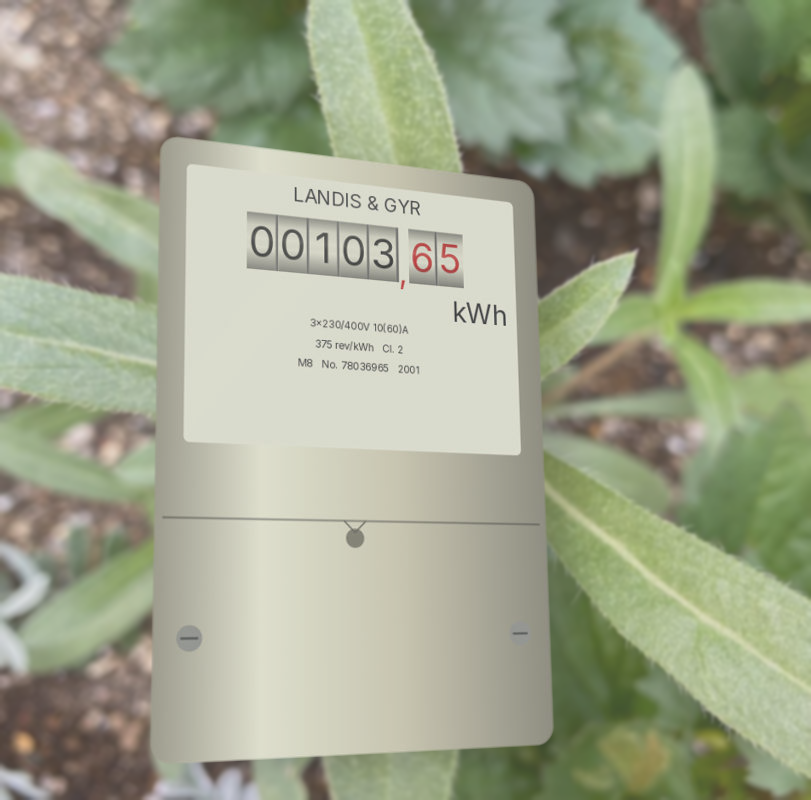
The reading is 103.65 kWh
